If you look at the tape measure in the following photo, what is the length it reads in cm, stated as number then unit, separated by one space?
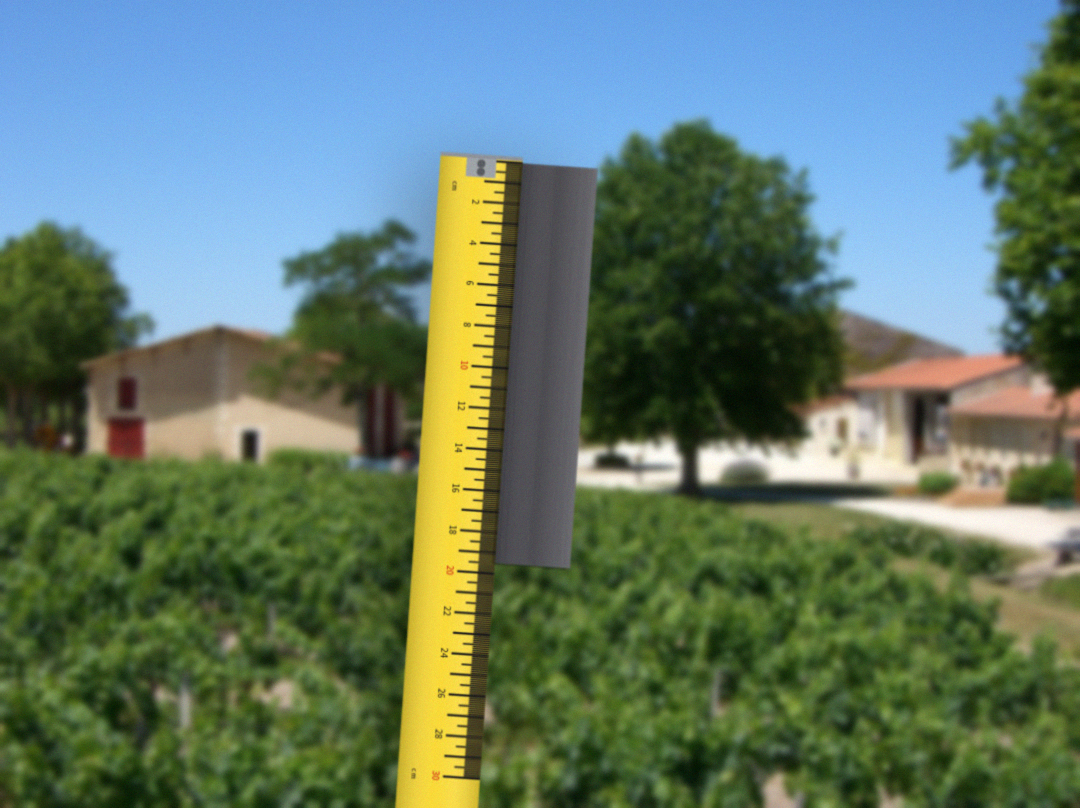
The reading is 19.5 cm
